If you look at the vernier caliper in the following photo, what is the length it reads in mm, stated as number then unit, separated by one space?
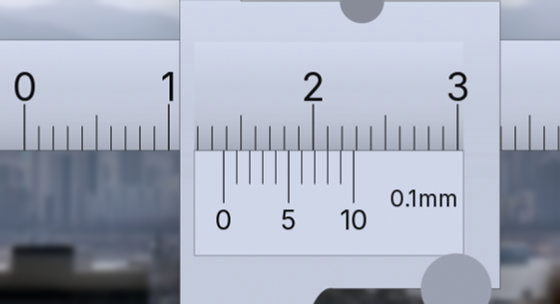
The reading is 13.8 mm
